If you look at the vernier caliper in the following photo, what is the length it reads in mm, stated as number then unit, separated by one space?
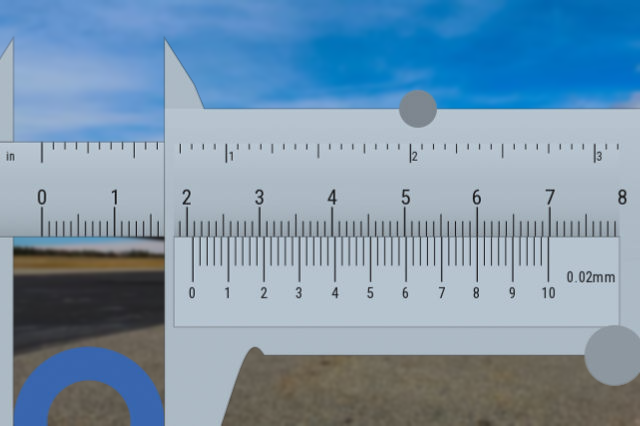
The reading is 20.8 mm
